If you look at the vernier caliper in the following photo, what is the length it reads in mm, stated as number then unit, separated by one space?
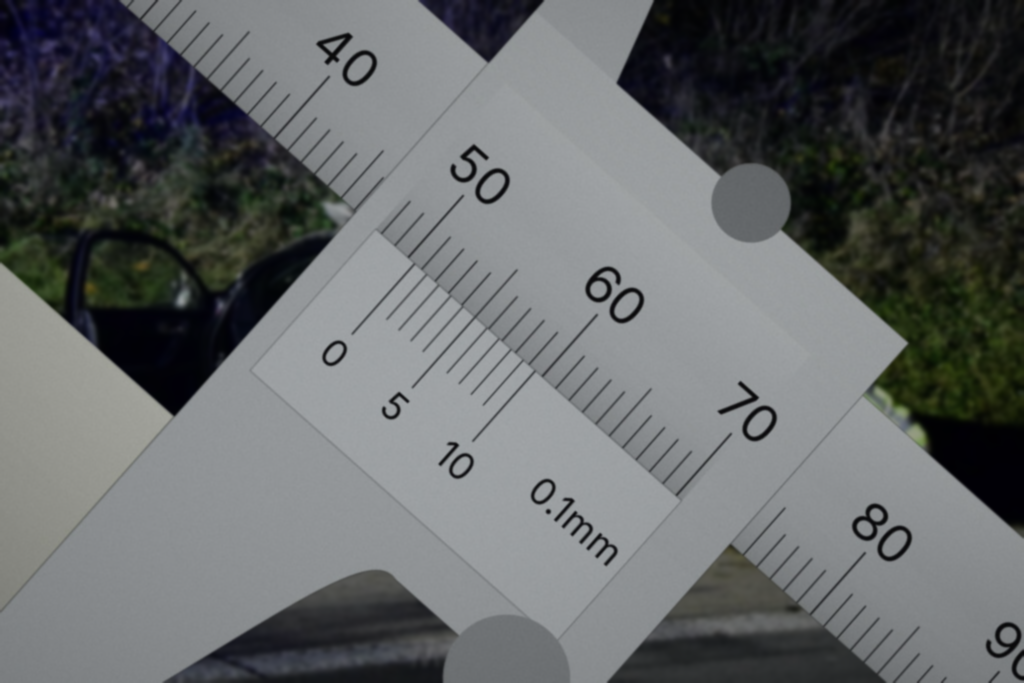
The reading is 50.5 mm
